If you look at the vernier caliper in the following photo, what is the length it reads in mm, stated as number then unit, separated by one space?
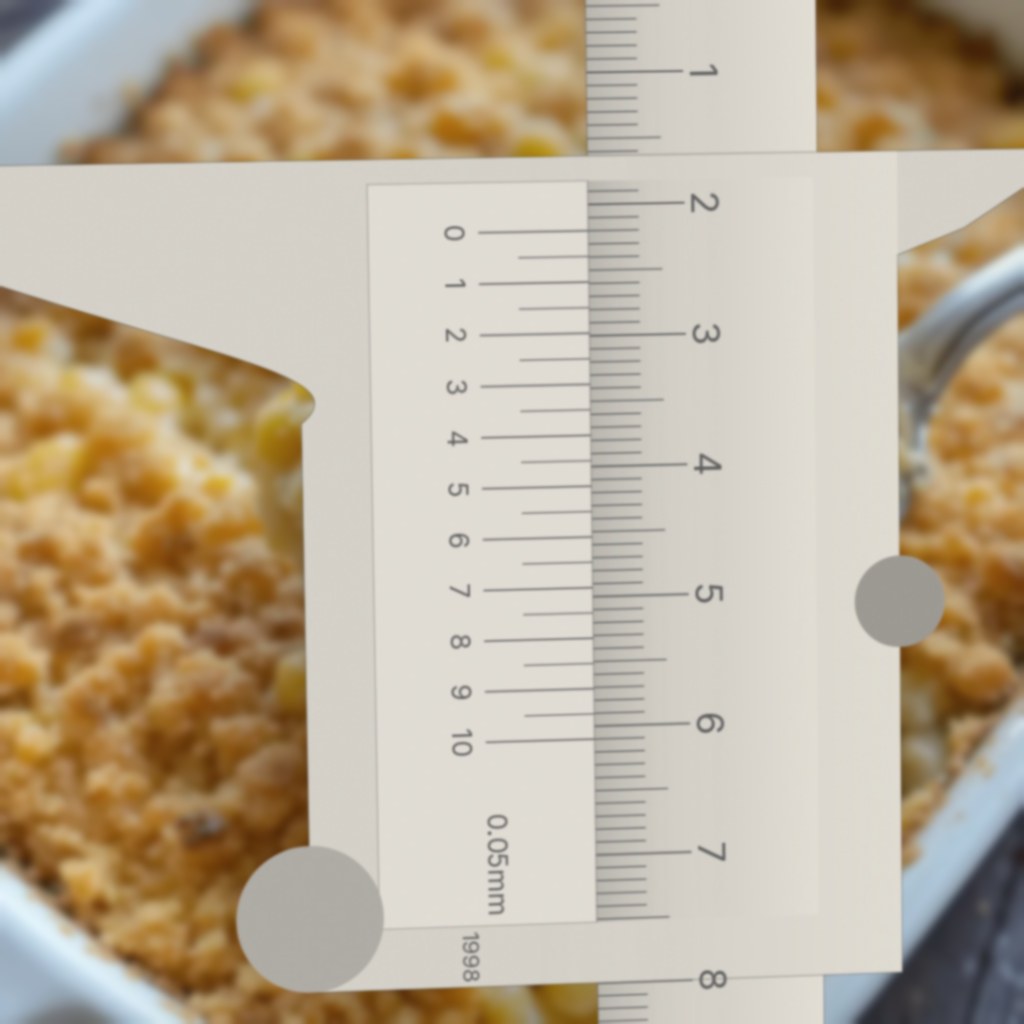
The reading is 22.0 mm
